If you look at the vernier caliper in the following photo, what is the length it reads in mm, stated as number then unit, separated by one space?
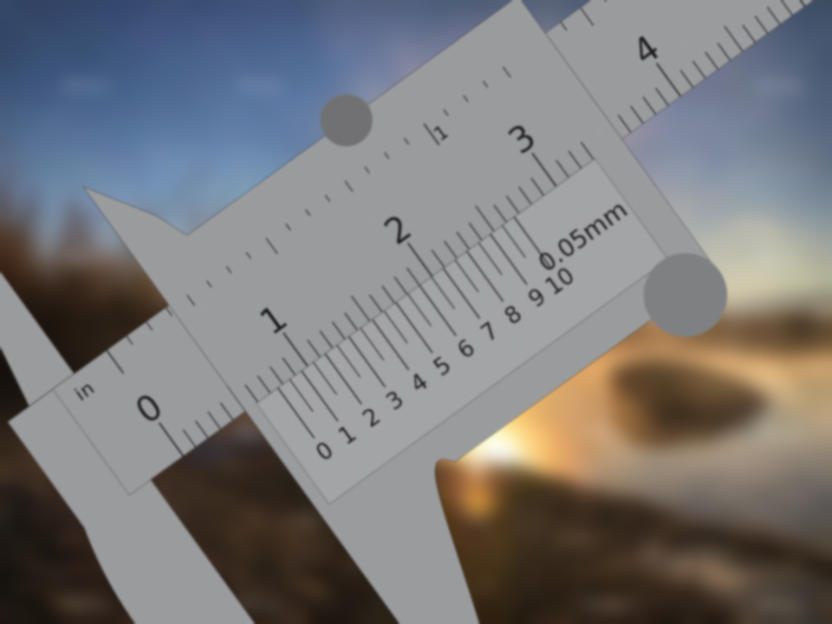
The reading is 7.6 mm
